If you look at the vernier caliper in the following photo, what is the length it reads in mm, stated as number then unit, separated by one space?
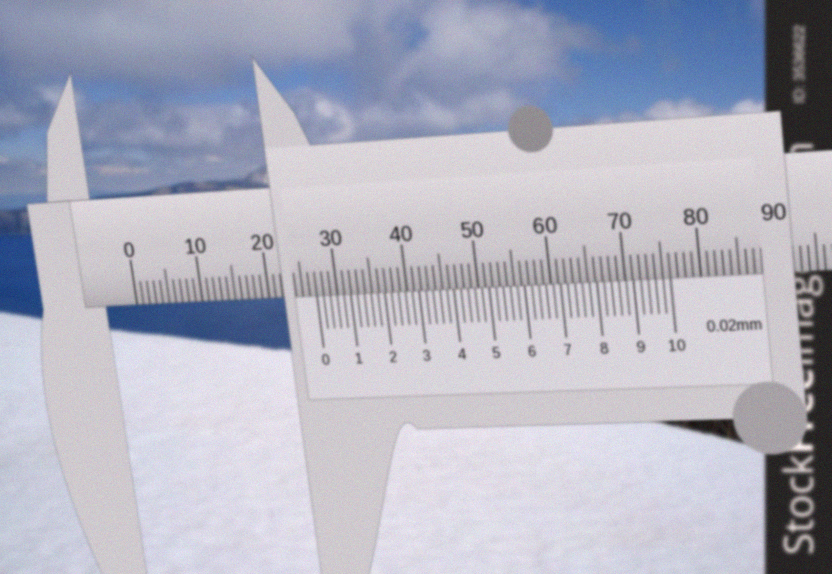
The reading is 27.0 mm
